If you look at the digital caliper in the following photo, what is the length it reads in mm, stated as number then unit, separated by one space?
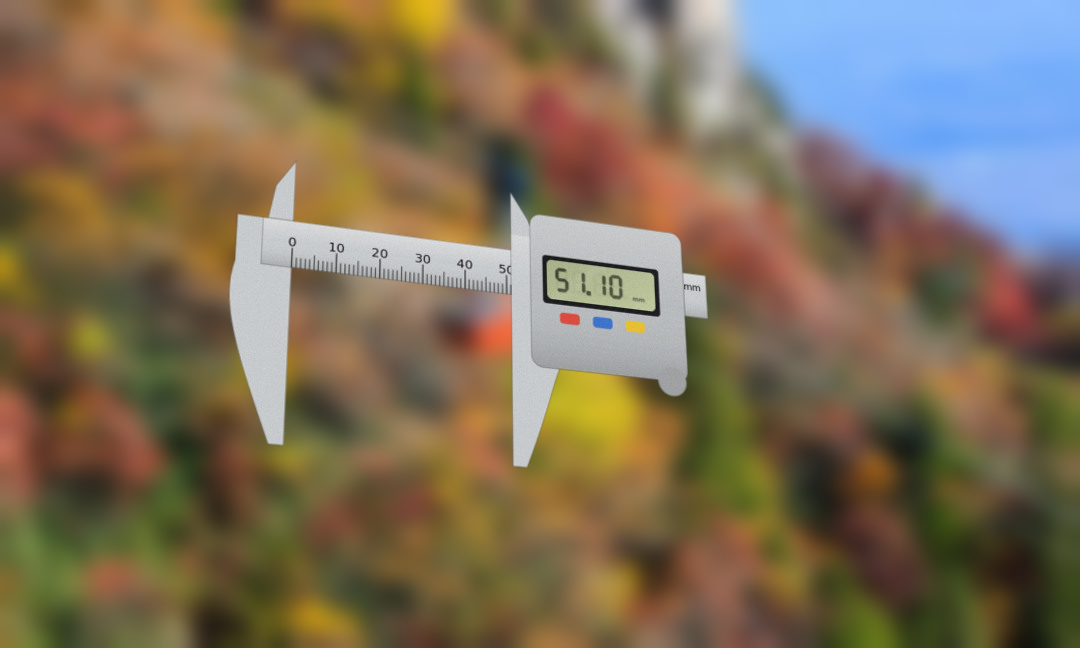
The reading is 51.10 mm
